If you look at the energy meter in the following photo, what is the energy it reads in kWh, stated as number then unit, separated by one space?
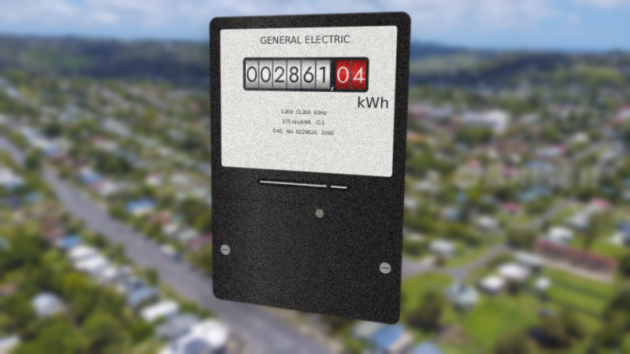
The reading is 2861.04 kWh
